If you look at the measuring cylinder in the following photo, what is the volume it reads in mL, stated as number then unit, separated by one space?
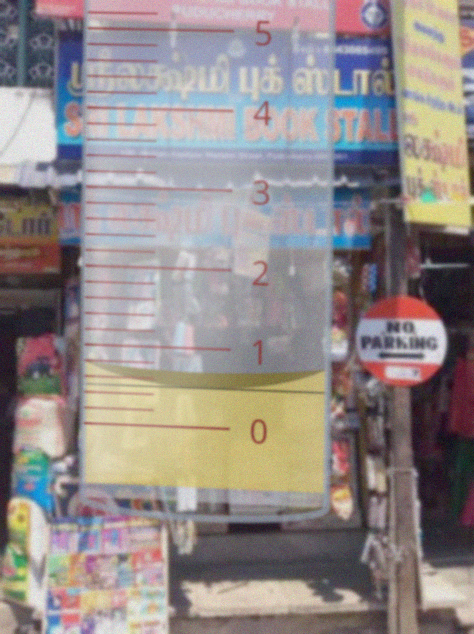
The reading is 0.5 mL
